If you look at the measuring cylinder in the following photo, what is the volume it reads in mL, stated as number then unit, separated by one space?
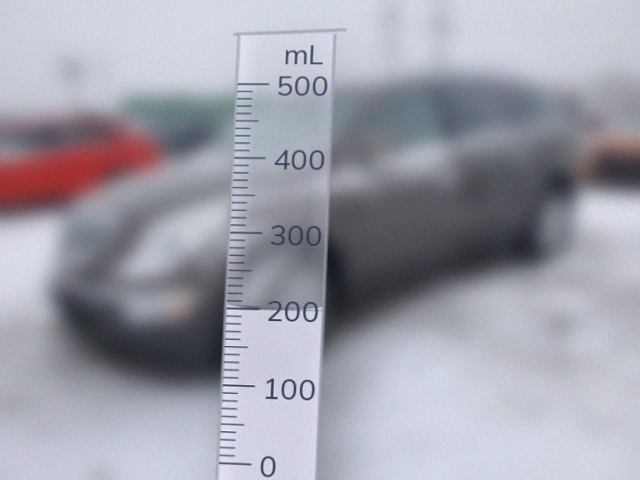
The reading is 200 mL
